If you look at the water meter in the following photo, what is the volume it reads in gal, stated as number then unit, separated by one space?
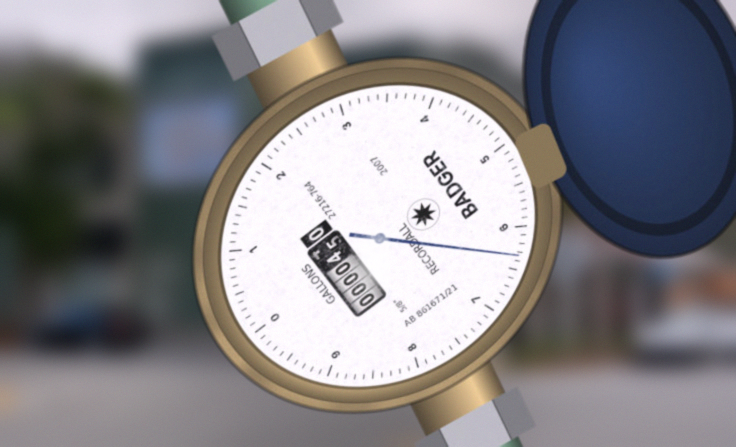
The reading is 446.3 gal
